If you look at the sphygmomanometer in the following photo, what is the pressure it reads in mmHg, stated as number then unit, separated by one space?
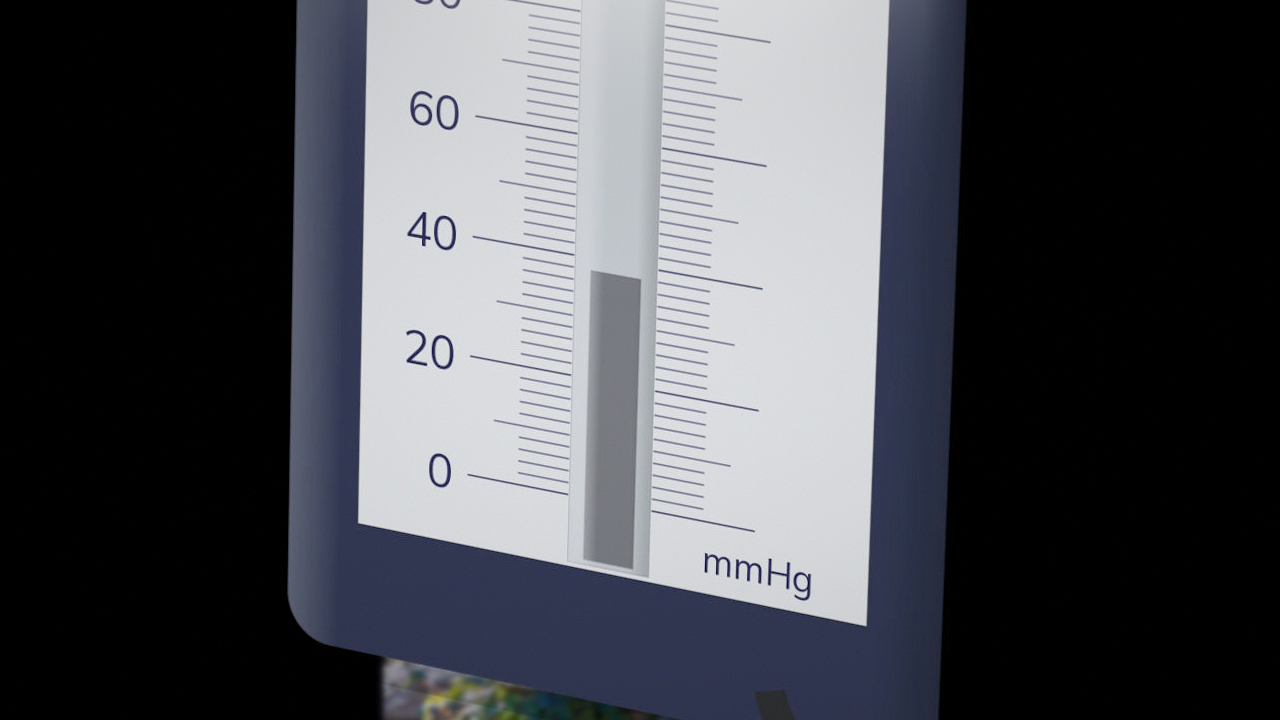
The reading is 38 mmHg
